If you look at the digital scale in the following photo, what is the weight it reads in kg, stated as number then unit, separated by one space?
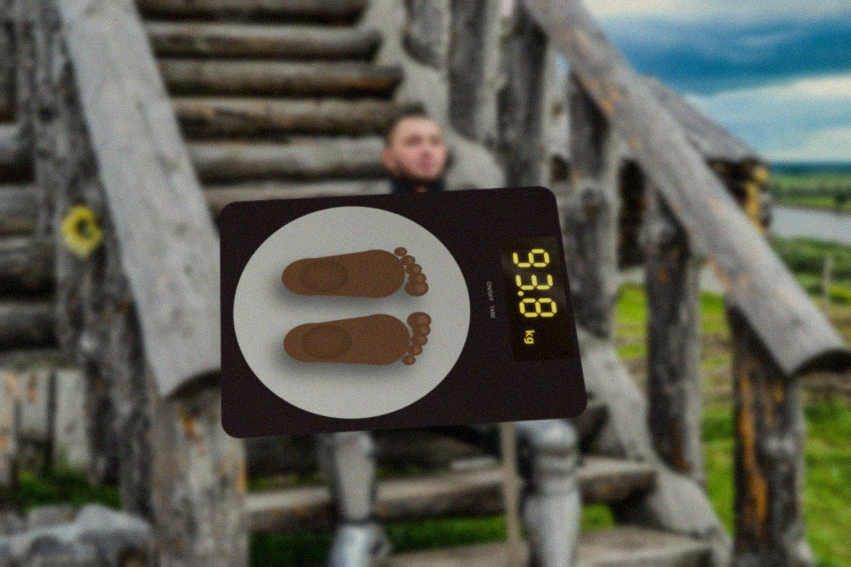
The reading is 93.8 kg
